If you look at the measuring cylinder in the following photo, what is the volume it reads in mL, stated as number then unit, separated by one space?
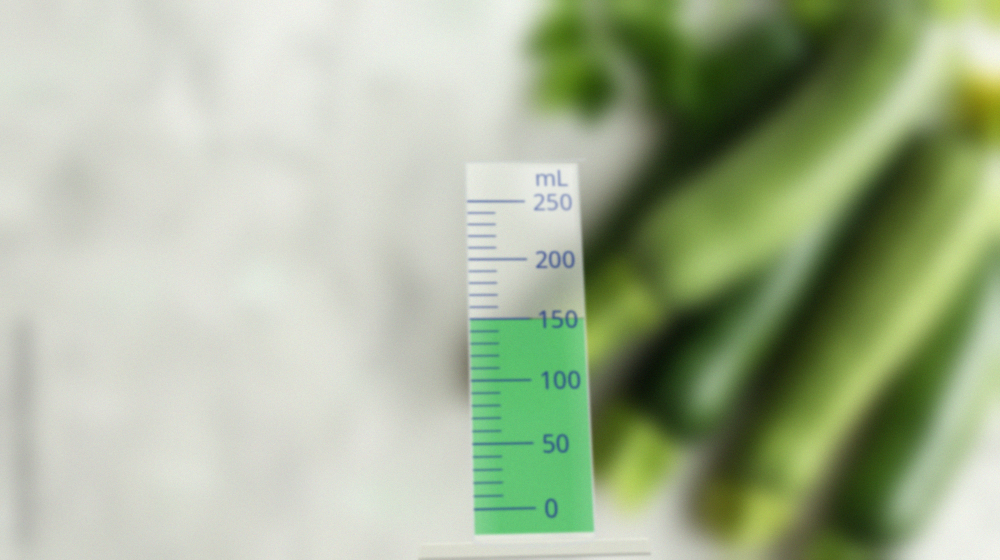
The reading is 150 mL
